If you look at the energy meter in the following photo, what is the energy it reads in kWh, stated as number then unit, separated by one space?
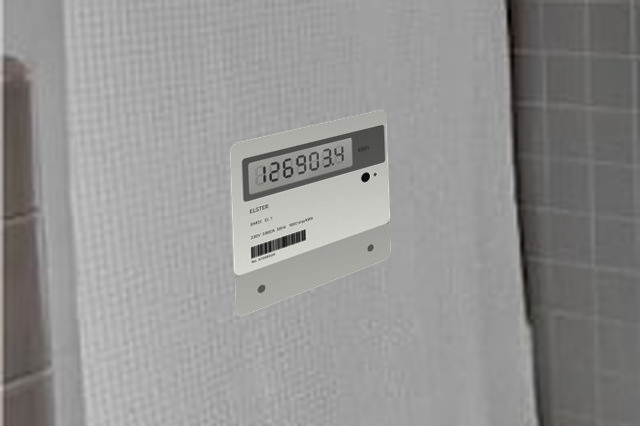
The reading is 126903.4 kWh
